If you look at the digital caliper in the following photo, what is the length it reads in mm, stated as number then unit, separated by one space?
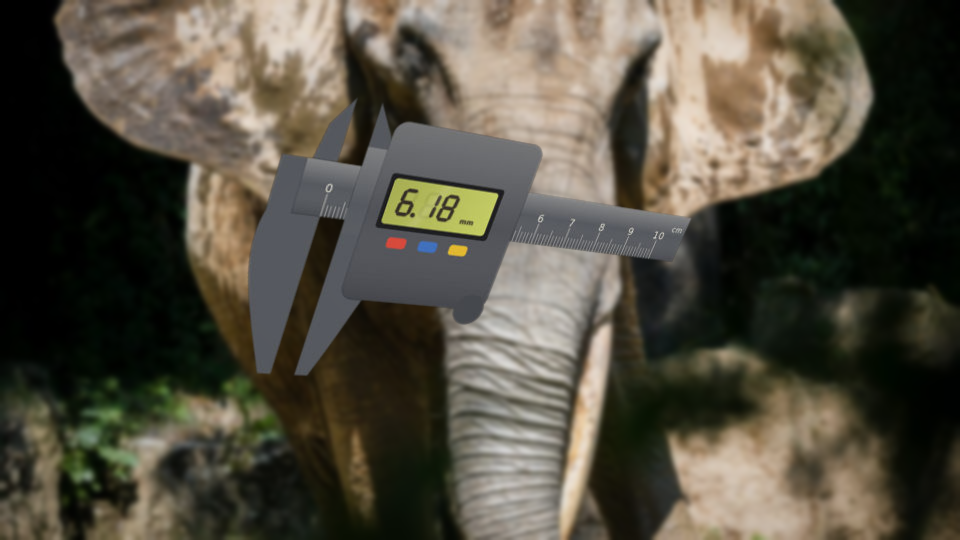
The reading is 6.18 mm
